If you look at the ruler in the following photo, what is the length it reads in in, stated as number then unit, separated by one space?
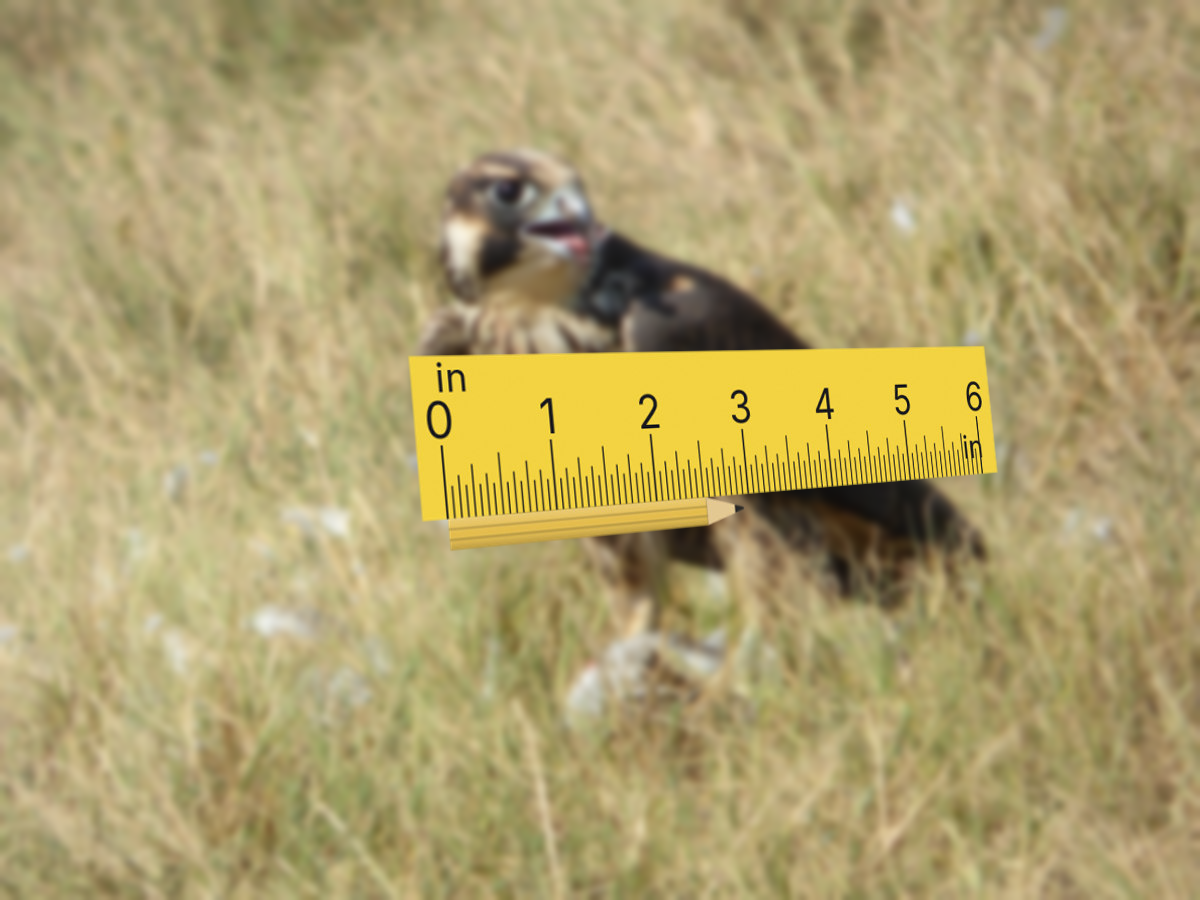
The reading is 2.9375 in
